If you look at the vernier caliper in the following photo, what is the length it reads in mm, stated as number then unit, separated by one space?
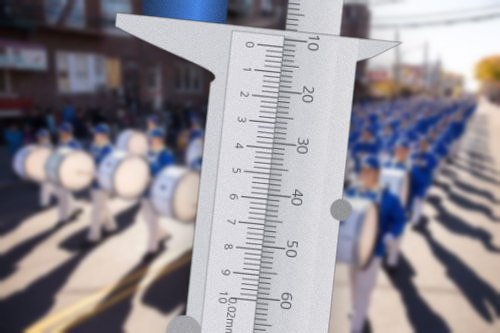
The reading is 11.5 mm
